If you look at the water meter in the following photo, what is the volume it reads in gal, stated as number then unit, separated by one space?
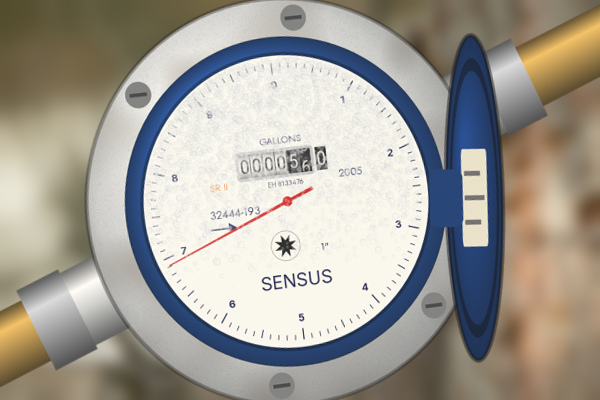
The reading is 556.9 gal
